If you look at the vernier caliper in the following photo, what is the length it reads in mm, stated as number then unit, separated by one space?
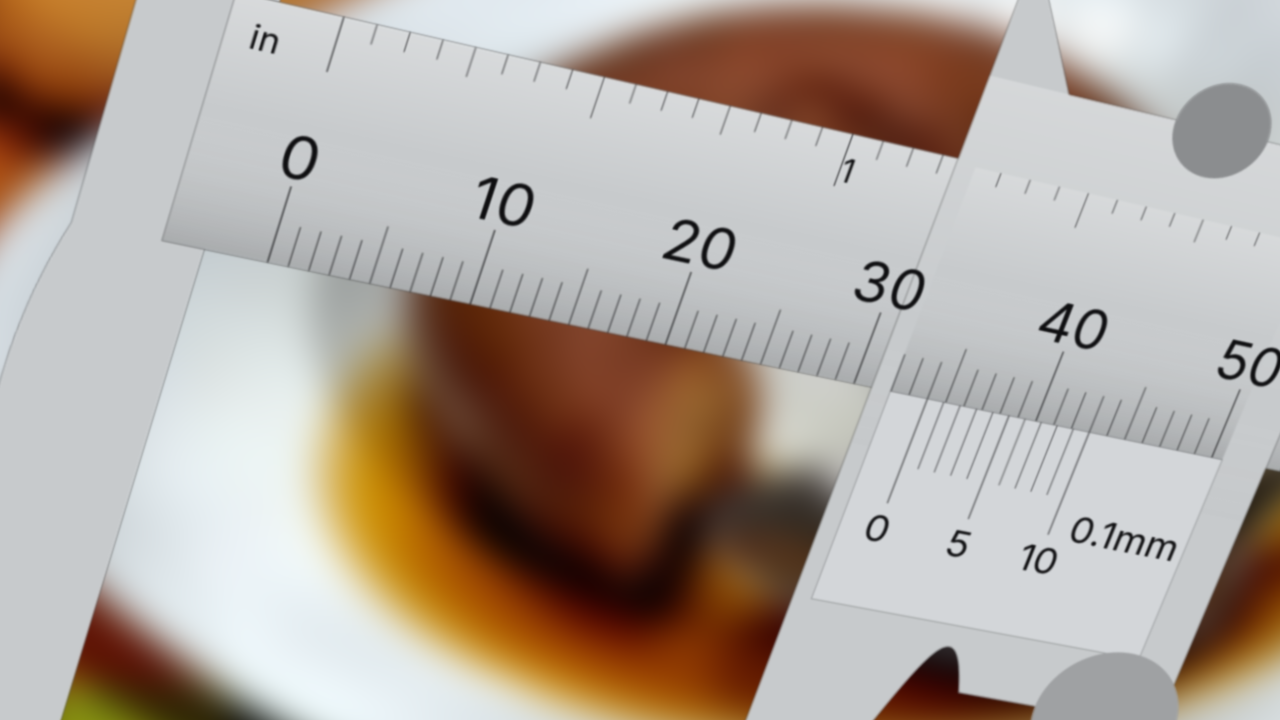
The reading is 34.0 mm
